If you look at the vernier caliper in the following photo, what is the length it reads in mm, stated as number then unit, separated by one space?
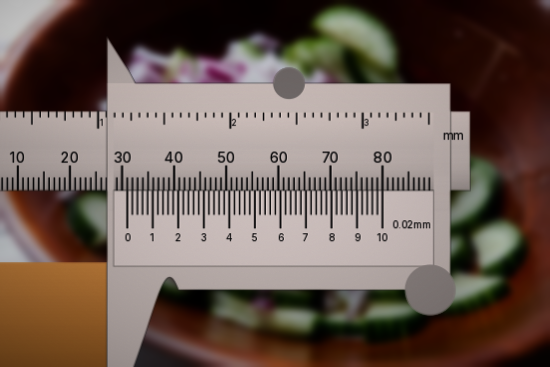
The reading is 31.0 mm
